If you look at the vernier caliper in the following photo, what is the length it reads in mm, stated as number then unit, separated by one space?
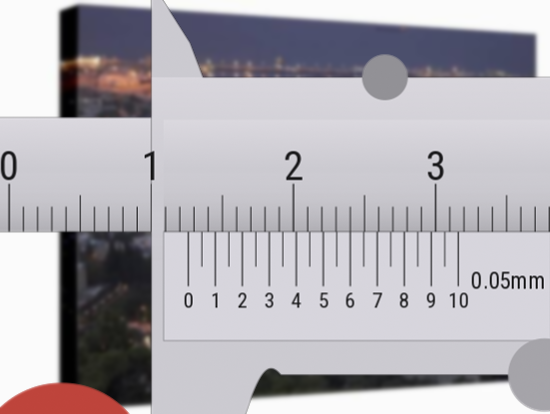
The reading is 12.6 mm
